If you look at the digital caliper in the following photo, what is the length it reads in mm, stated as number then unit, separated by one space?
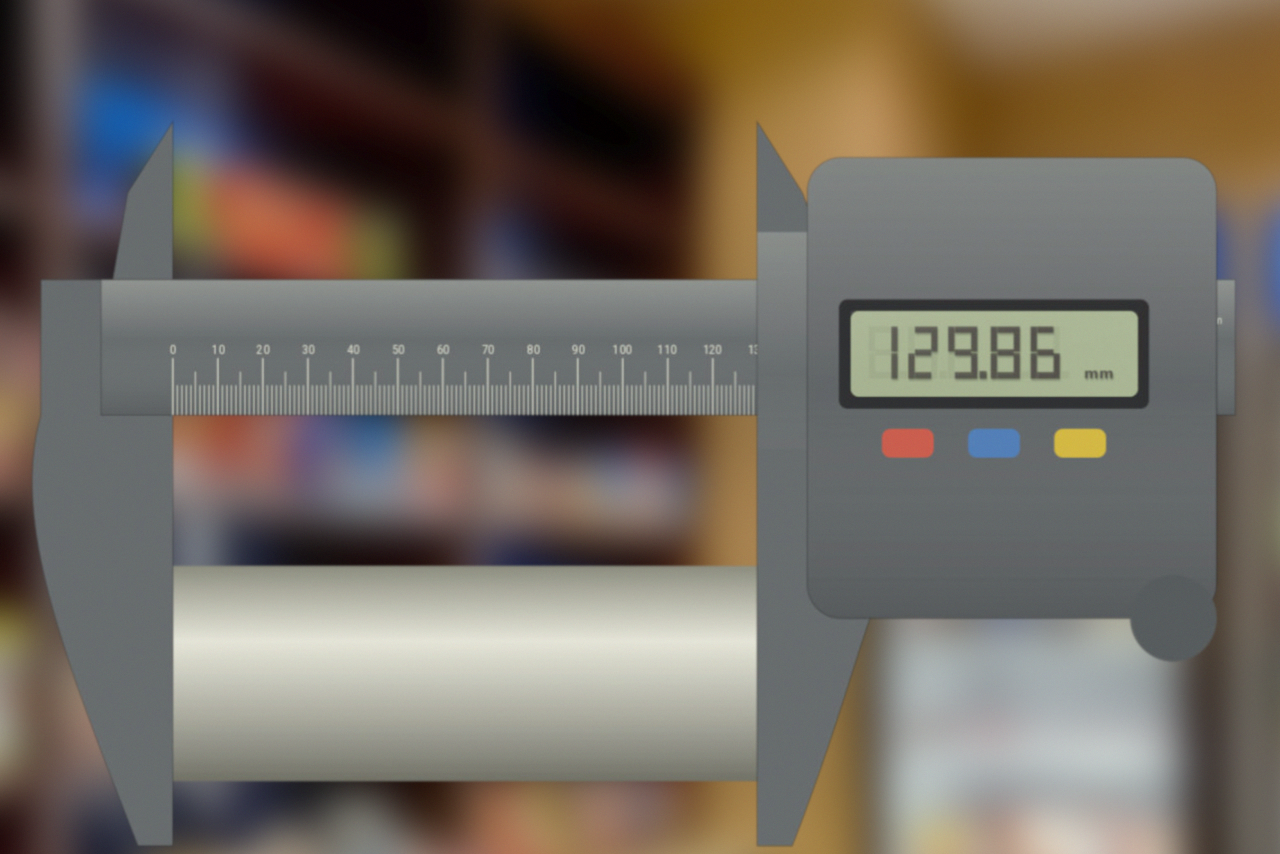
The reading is 129.86 mm
